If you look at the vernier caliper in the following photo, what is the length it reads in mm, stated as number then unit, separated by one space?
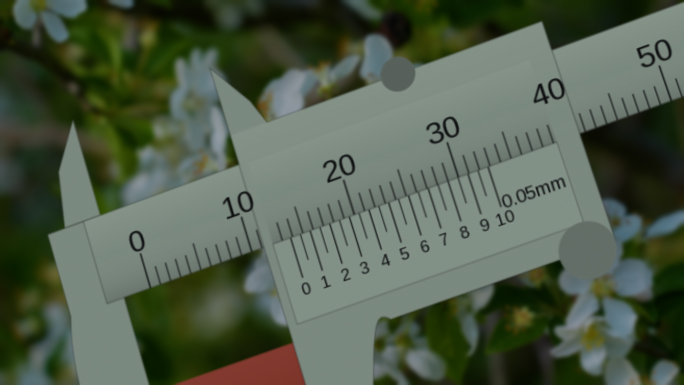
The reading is 13.8 mm
